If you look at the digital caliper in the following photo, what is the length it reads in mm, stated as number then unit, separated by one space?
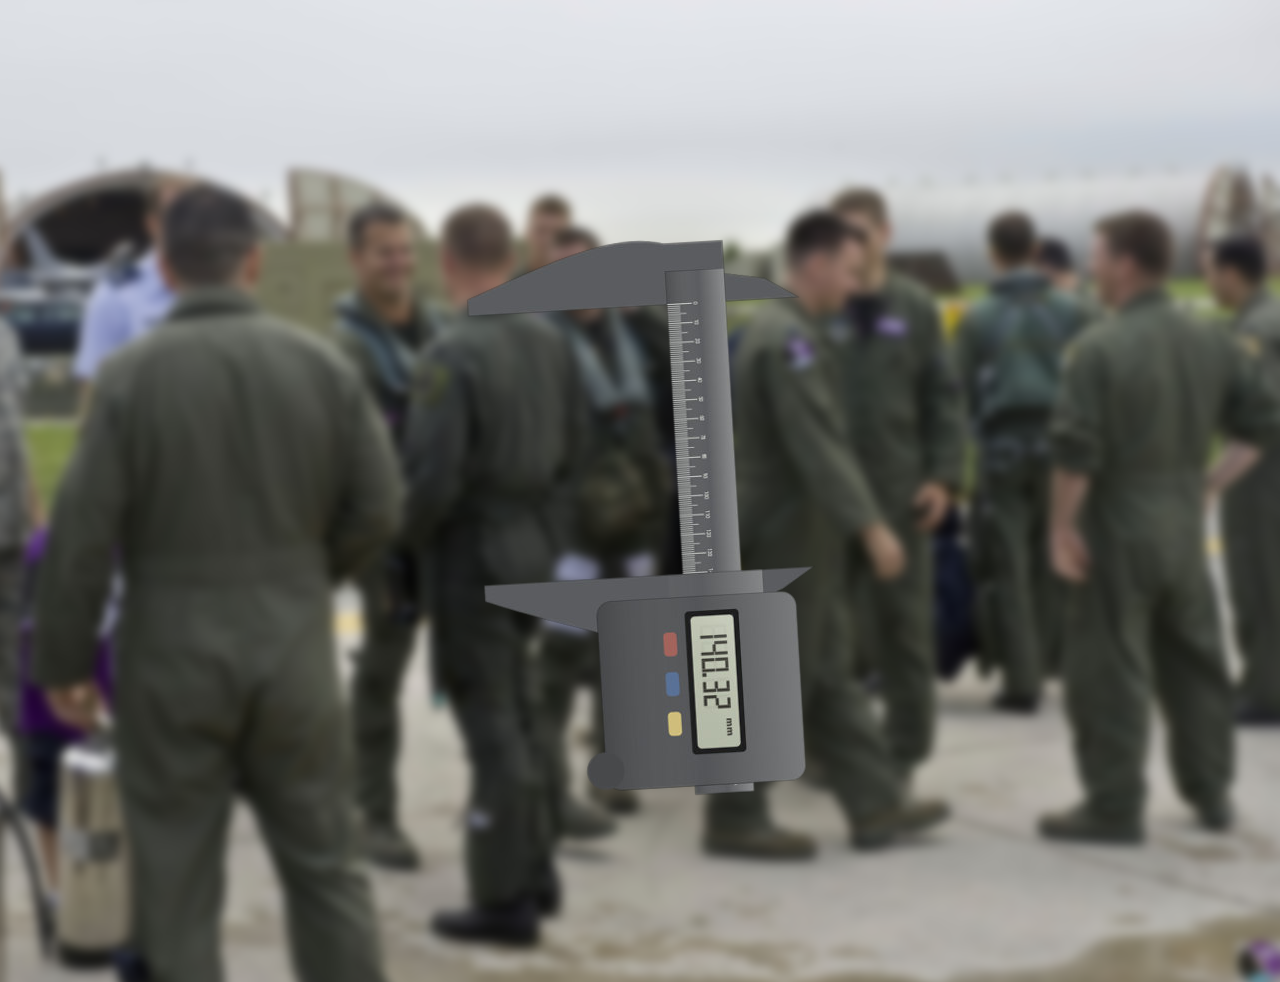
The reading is 140.32 mm
